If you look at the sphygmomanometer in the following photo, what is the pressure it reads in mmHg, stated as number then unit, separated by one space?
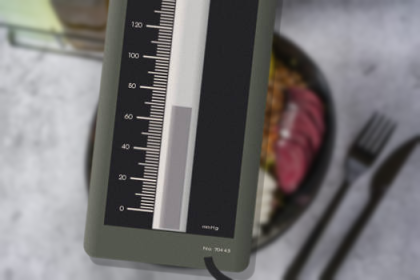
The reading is 70 mmHg
